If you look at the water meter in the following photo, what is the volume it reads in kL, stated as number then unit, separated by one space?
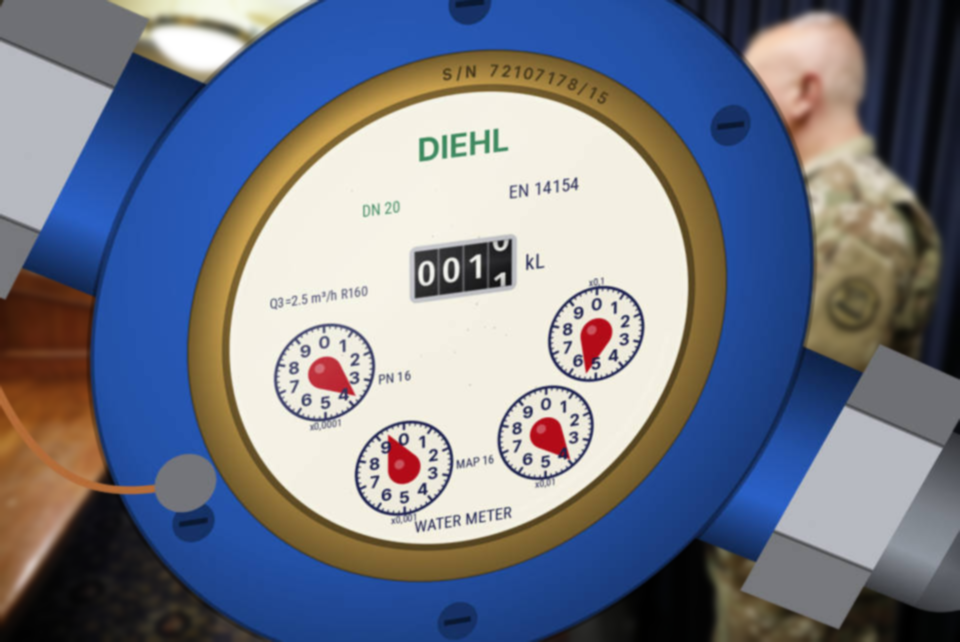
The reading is 10.5393 kL
